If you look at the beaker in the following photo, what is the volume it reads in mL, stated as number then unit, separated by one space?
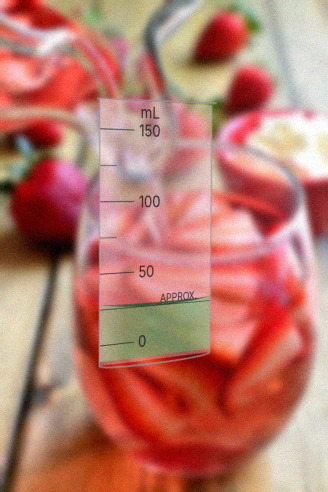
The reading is 25 mL
